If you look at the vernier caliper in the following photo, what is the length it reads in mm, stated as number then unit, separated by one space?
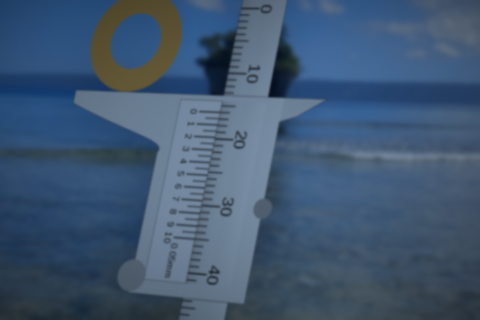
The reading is 16.0 mm
